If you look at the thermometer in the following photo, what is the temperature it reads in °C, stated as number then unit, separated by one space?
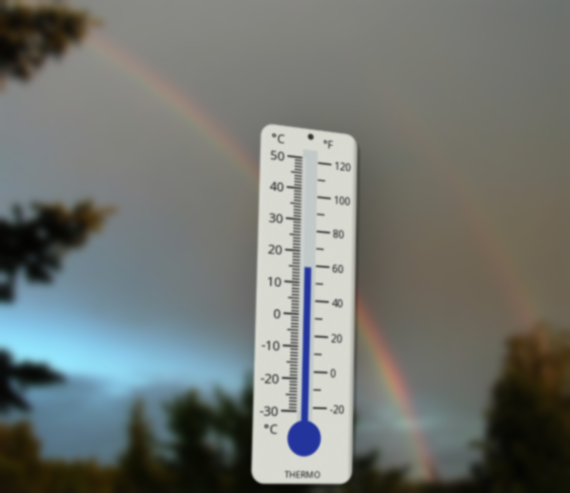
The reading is 15 °C
